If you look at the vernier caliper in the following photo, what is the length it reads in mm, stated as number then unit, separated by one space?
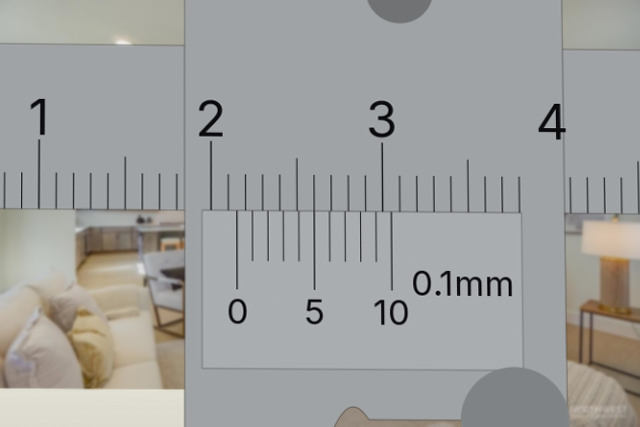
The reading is 21.5 mm
